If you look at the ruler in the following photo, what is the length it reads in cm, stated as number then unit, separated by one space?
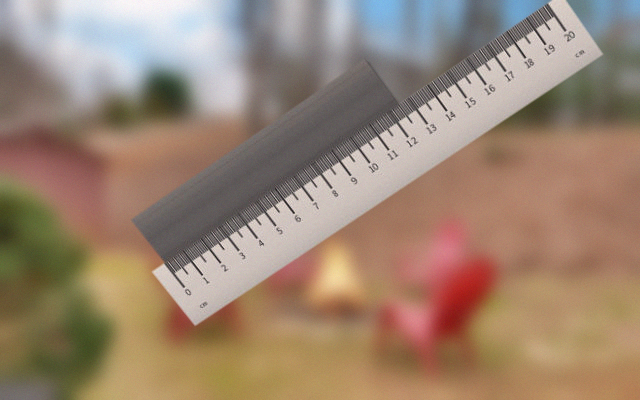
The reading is 12.5 cm
